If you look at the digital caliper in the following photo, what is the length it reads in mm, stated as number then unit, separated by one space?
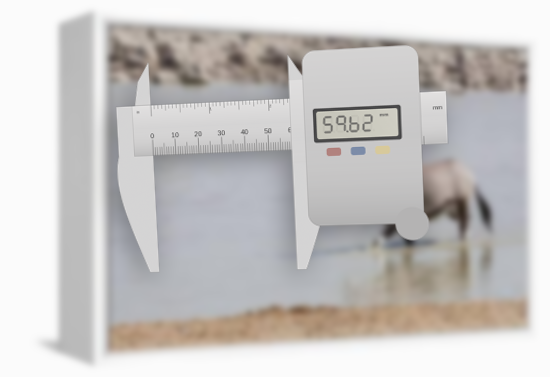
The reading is 59.62 mm
